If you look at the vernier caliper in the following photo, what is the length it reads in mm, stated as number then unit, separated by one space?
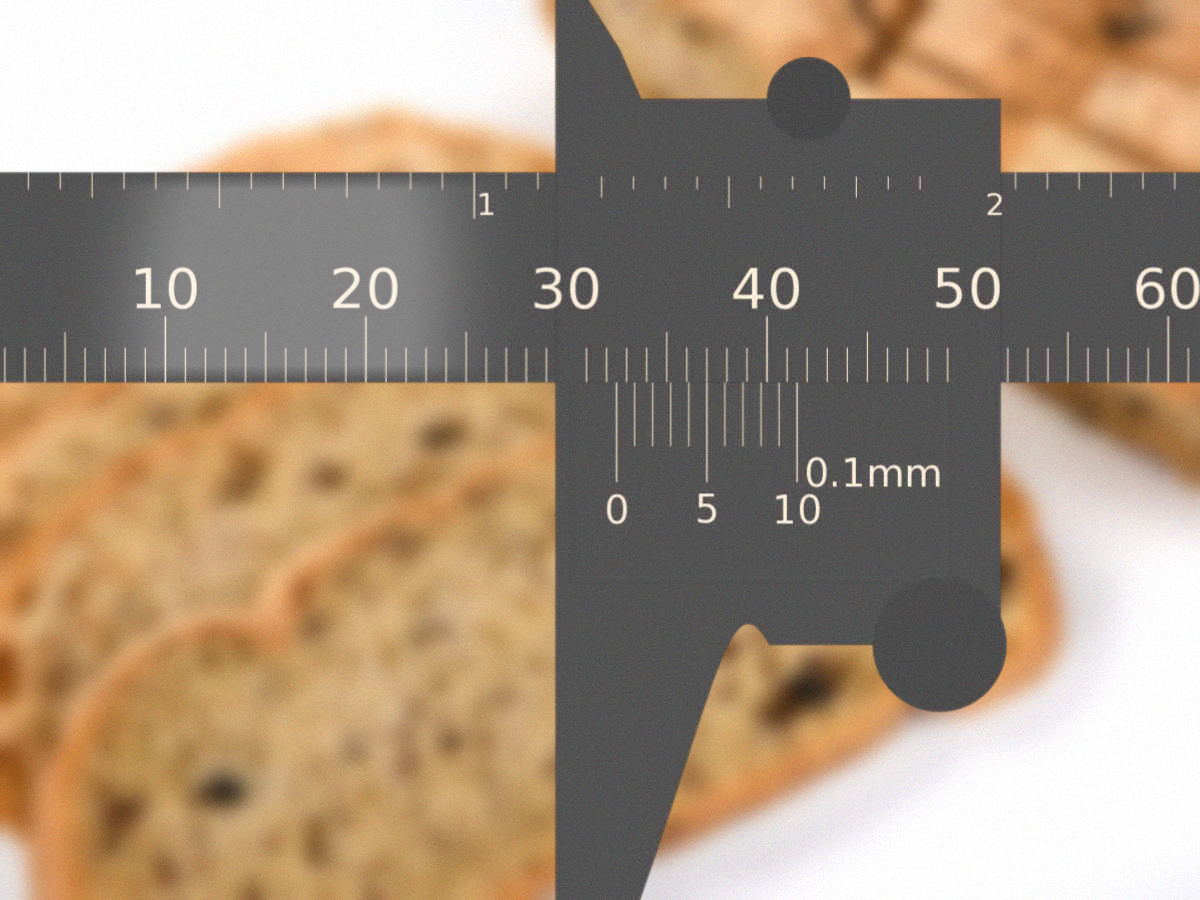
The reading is 32.5 mm
